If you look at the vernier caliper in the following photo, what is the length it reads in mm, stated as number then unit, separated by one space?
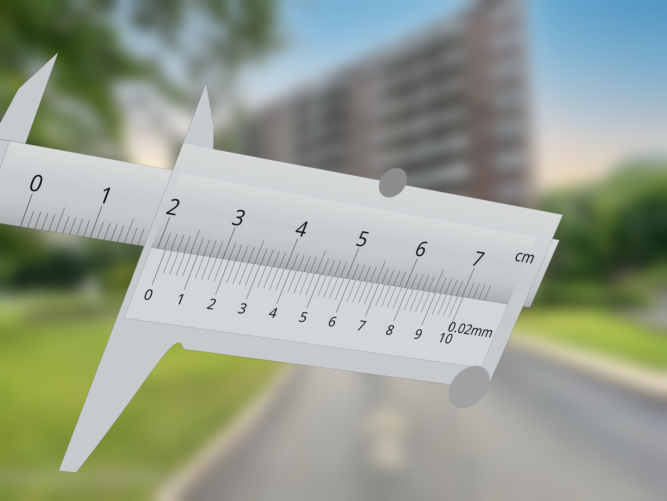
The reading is 21.2 mm
